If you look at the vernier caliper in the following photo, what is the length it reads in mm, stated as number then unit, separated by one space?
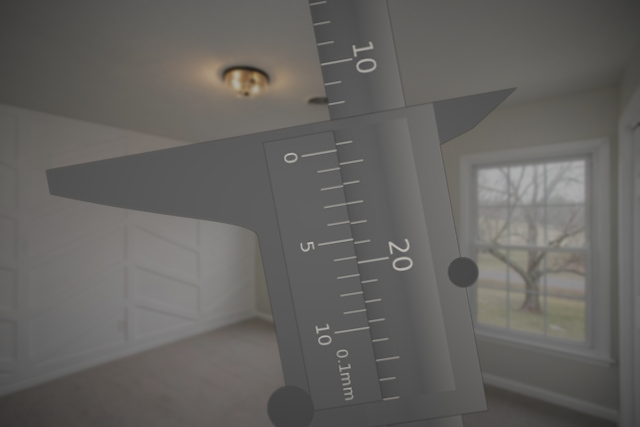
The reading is 14.3 mm
